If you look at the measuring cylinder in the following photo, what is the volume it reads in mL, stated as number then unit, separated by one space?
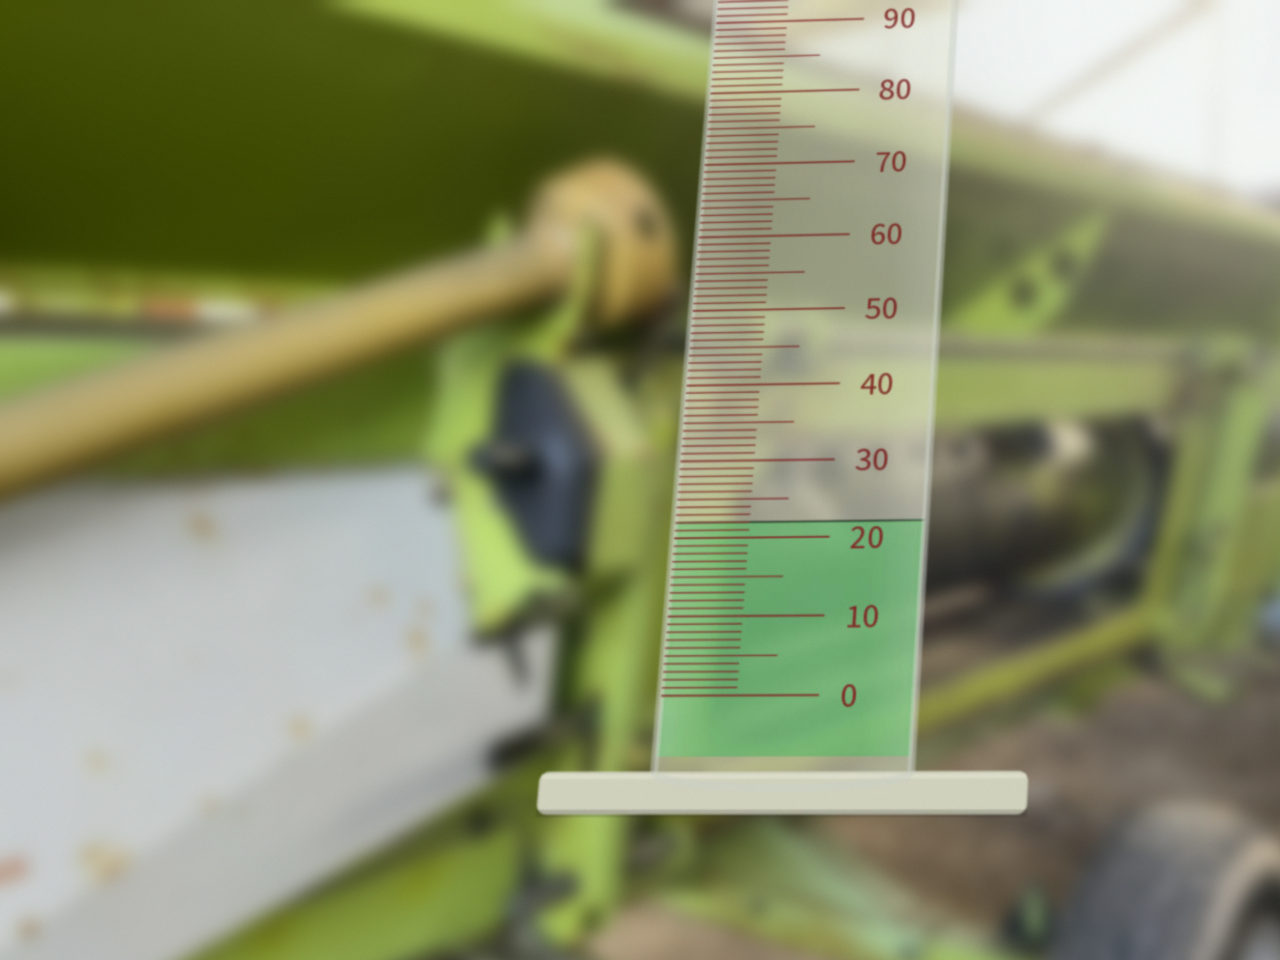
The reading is 22 mL
